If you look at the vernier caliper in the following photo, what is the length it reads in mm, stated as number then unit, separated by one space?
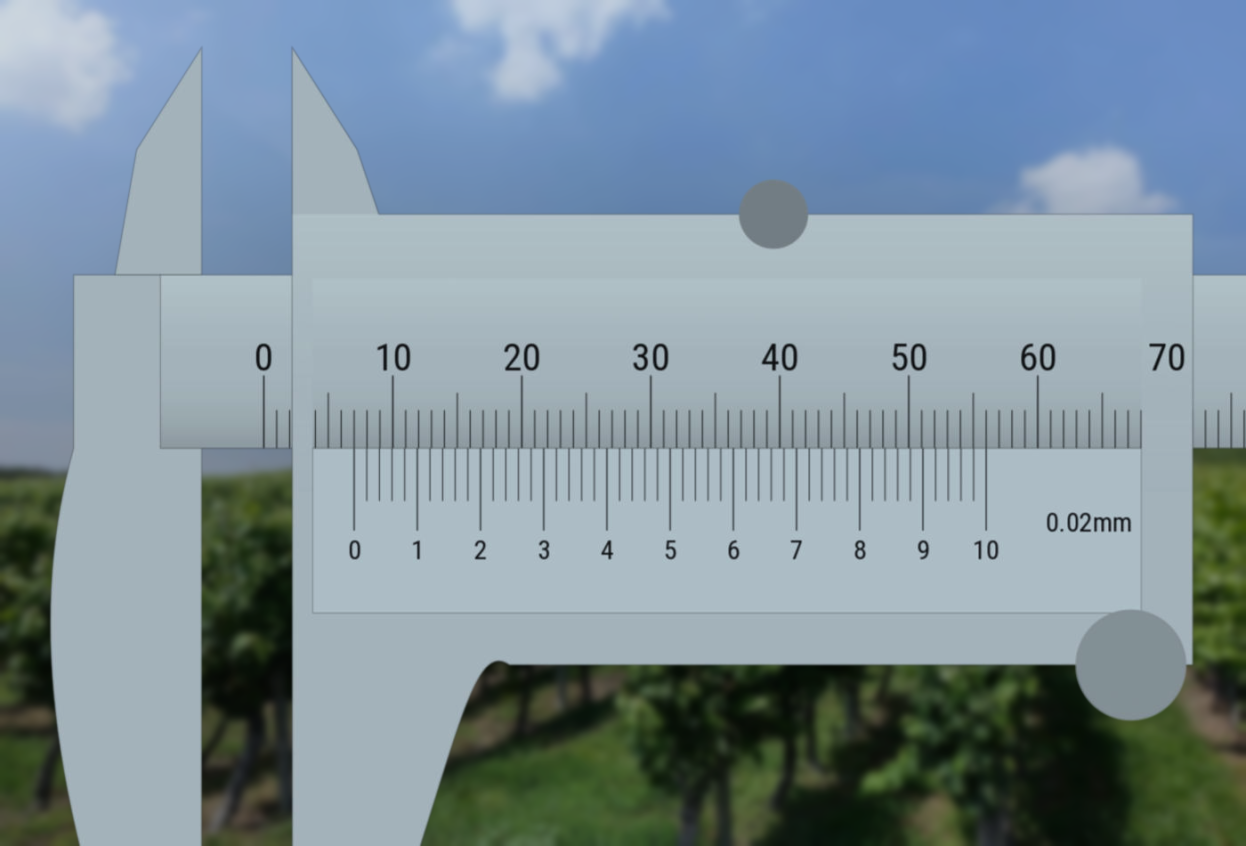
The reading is 7.0 mm
